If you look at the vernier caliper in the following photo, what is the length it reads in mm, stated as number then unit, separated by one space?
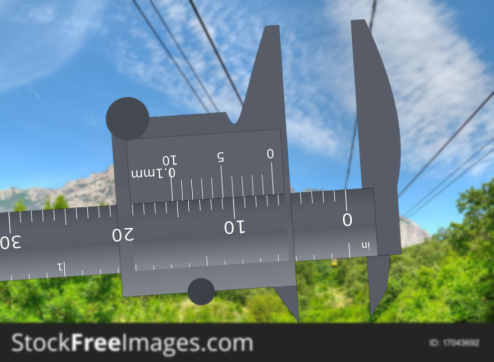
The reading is 6.4 mm
